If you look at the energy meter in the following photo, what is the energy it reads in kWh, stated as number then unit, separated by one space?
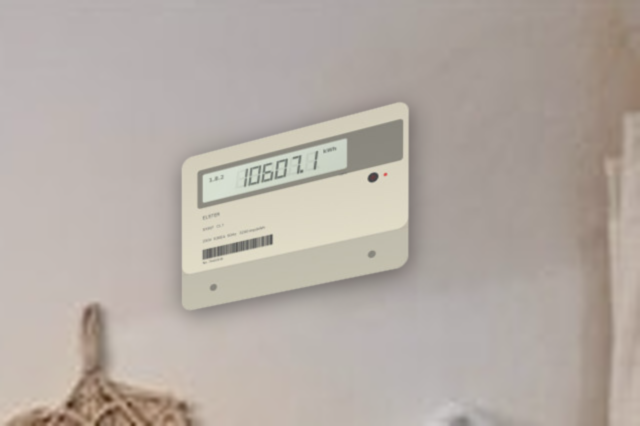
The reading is 10607.1 kWh
